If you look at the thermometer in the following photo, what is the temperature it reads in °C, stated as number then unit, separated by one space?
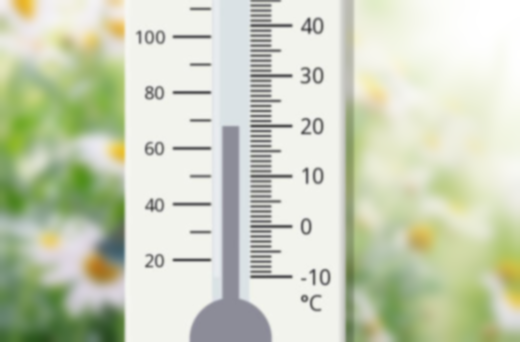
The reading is 20 °C
